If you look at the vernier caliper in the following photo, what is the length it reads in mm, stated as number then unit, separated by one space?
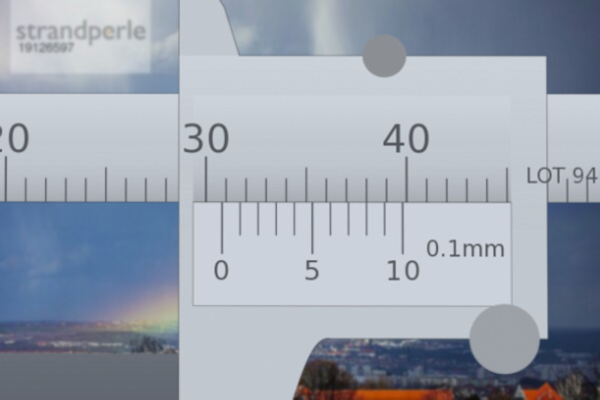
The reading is 30.8 mm
